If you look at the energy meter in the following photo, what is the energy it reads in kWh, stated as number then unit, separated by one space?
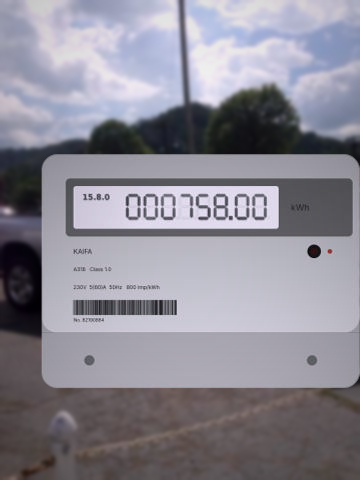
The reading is 758.00 kWh
